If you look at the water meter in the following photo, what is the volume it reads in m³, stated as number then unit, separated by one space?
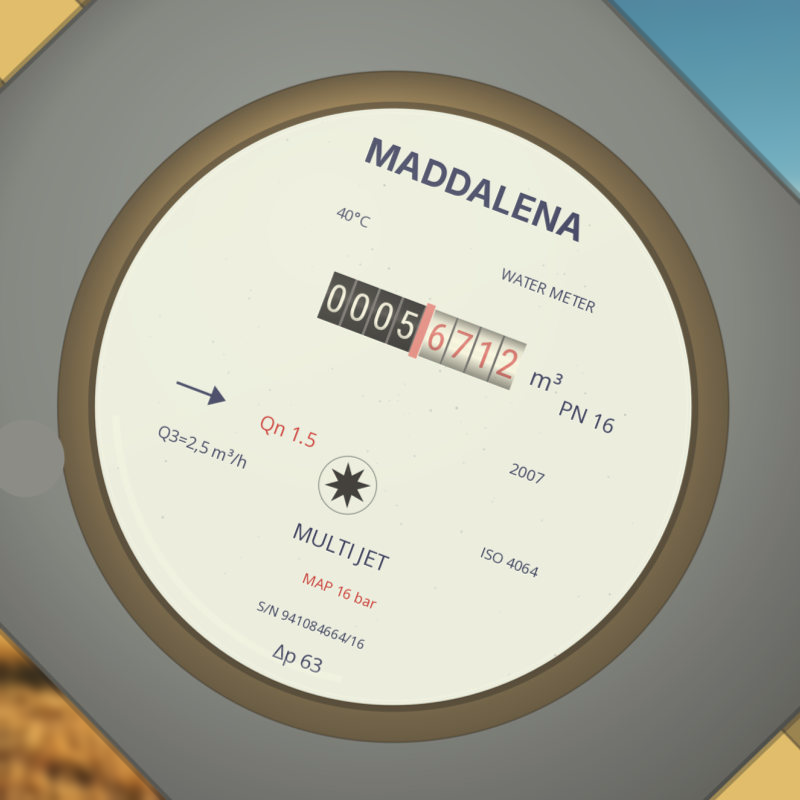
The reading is 5.6712 m³
